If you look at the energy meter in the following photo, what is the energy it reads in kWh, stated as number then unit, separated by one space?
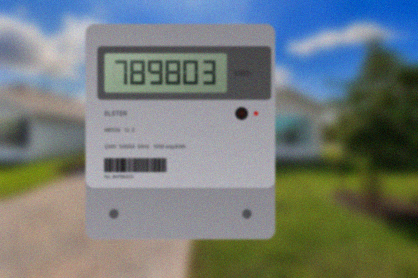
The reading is 789803 kWh
